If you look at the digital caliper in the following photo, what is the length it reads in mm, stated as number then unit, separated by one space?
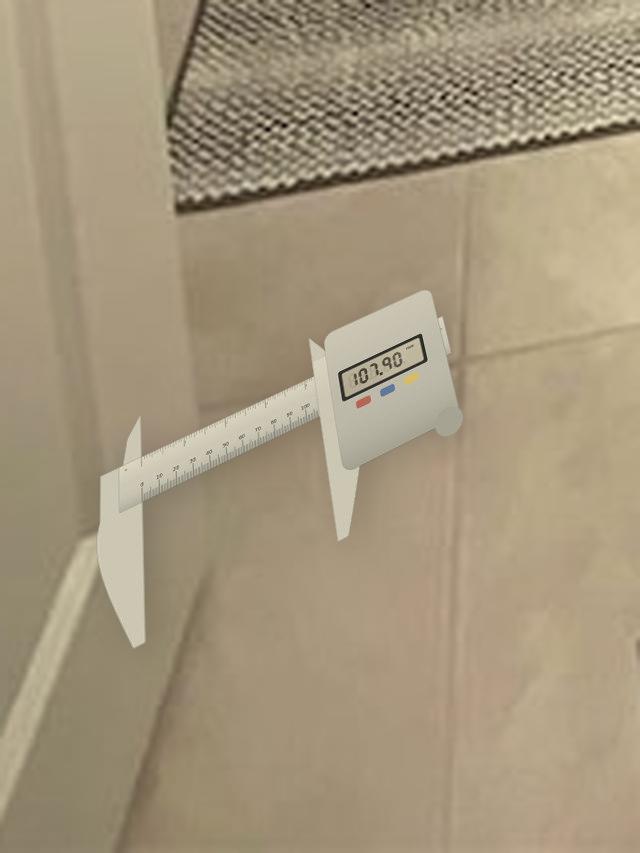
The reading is 107.90 mm
